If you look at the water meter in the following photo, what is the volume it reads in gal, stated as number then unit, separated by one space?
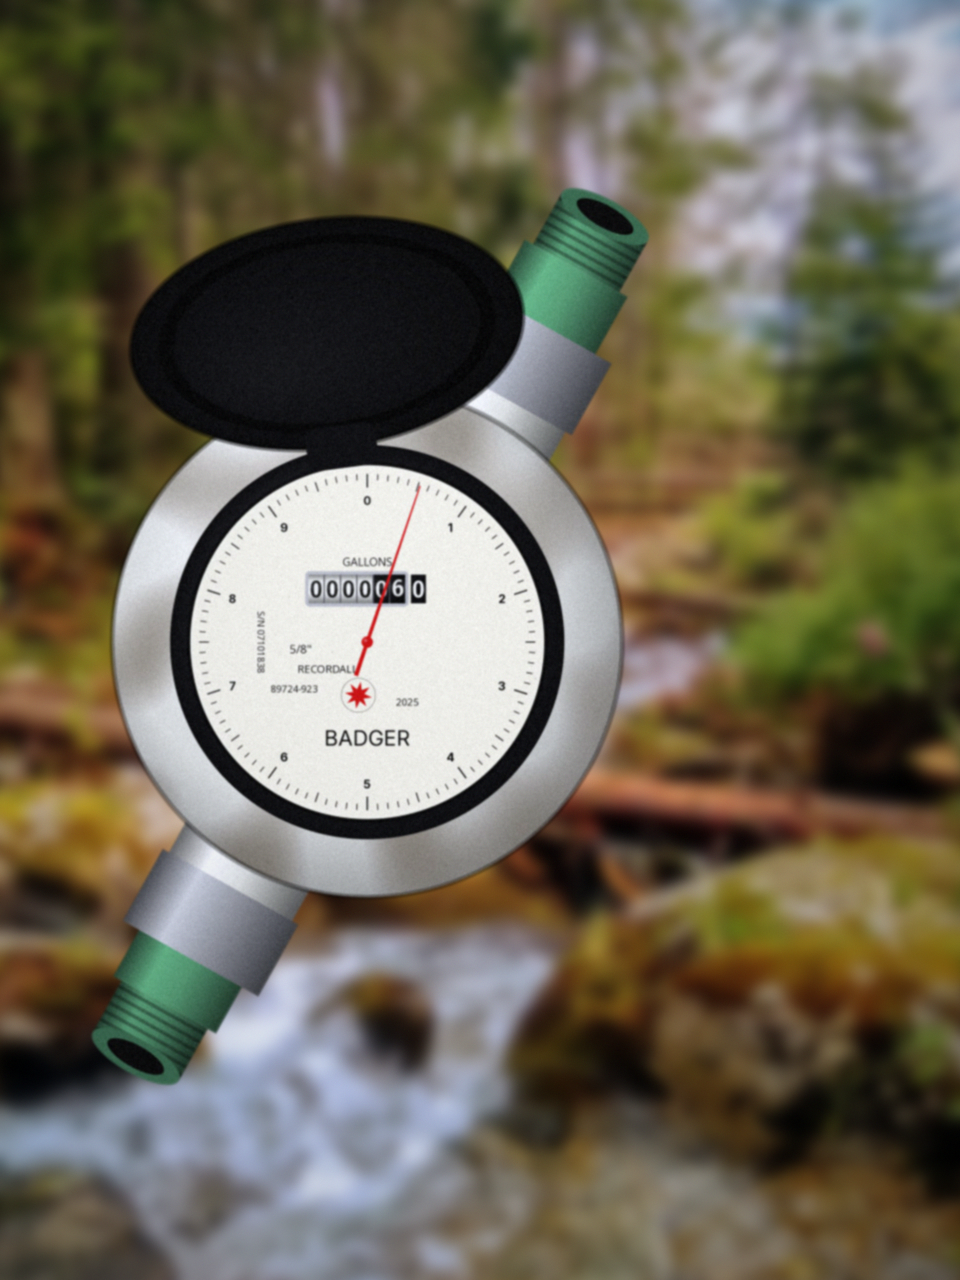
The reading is 60.5 gal
